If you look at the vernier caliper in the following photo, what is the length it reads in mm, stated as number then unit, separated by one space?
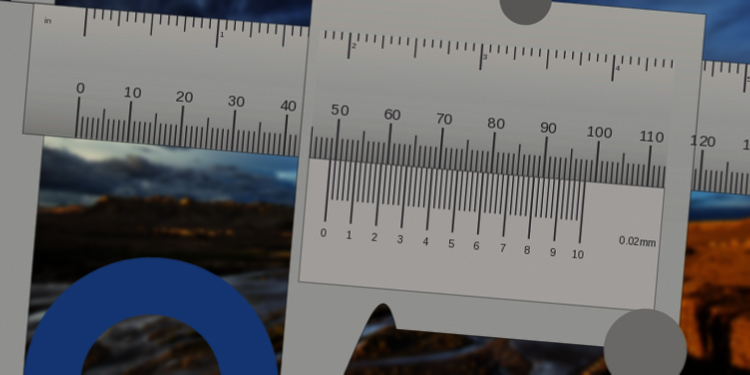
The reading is 49.0 mm
